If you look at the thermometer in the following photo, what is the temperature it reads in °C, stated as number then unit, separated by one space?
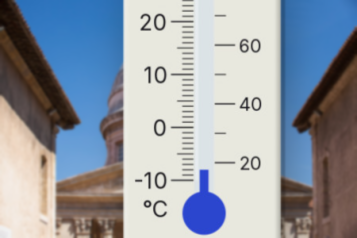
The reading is -8 °C
